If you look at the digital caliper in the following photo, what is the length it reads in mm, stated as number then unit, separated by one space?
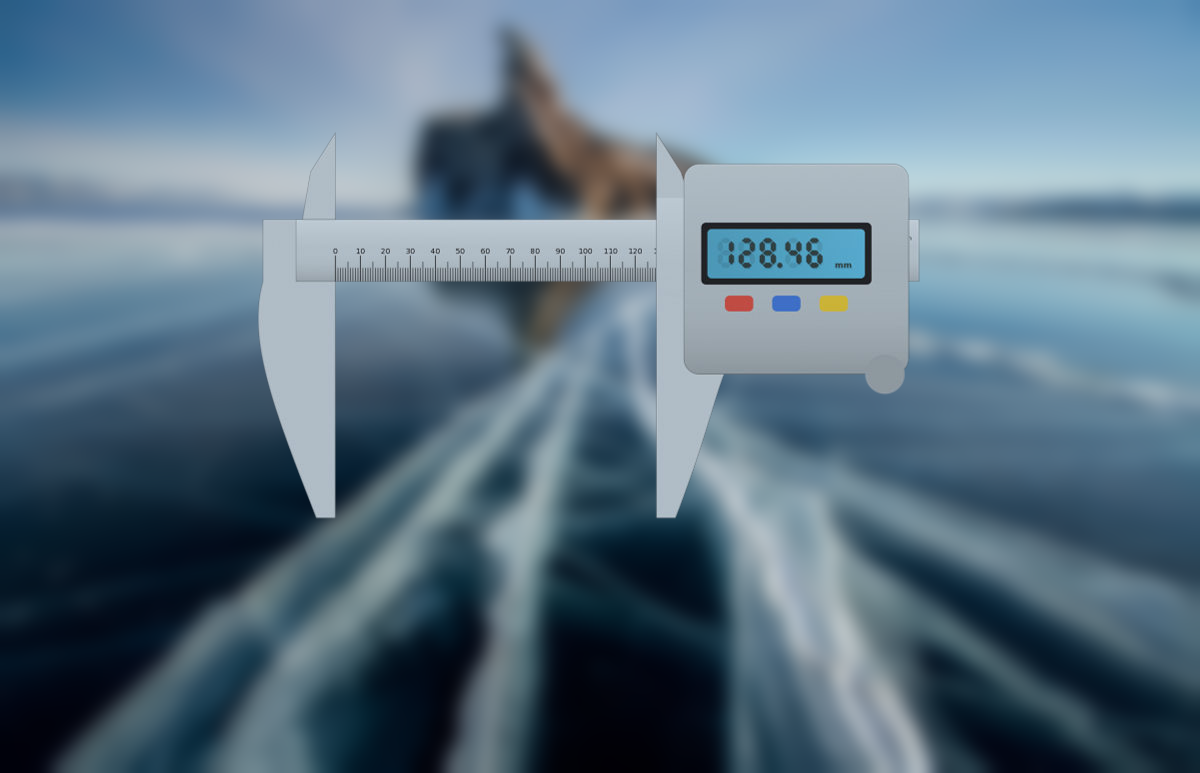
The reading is 128.46 mm
